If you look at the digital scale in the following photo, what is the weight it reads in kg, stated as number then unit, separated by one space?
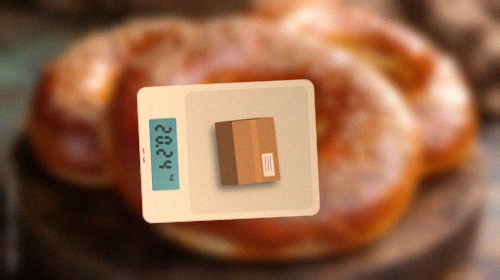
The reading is 20.24 kg
